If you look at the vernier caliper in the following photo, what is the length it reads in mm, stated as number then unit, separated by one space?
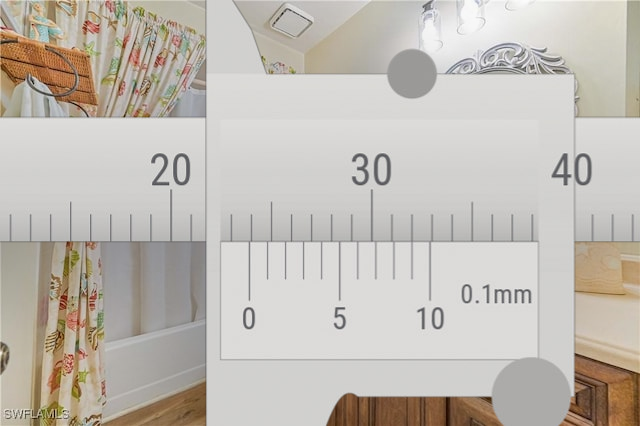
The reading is 23.9 mm
